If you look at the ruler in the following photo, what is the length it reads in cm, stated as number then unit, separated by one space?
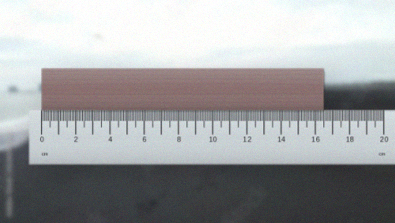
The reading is 16.5 cm
